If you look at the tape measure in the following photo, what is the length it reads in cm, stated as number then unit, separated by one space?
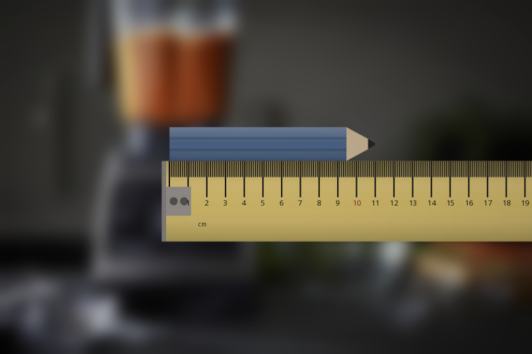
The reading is 11 cm
